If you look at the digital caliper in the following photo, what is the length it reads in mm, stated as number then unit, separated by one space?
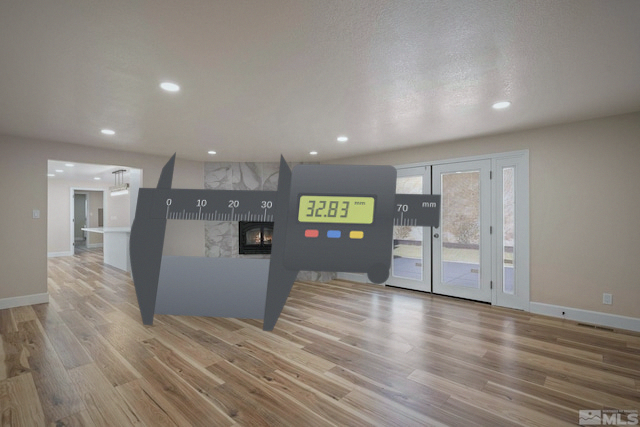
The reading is 32.83 mm
